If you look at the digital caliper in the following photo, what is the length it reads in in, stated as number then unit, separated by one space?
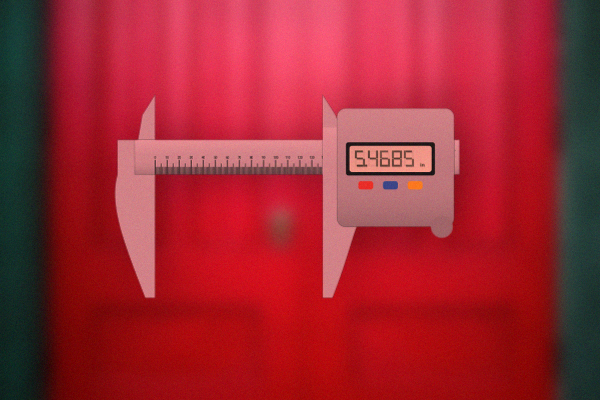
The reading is 5.4685 in
